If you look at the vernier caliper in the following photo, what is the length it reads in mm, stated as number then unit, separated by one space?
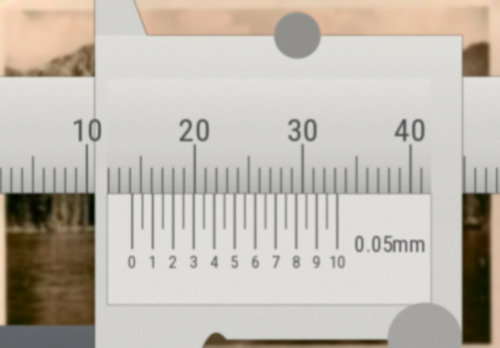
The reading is 14.2 mm
